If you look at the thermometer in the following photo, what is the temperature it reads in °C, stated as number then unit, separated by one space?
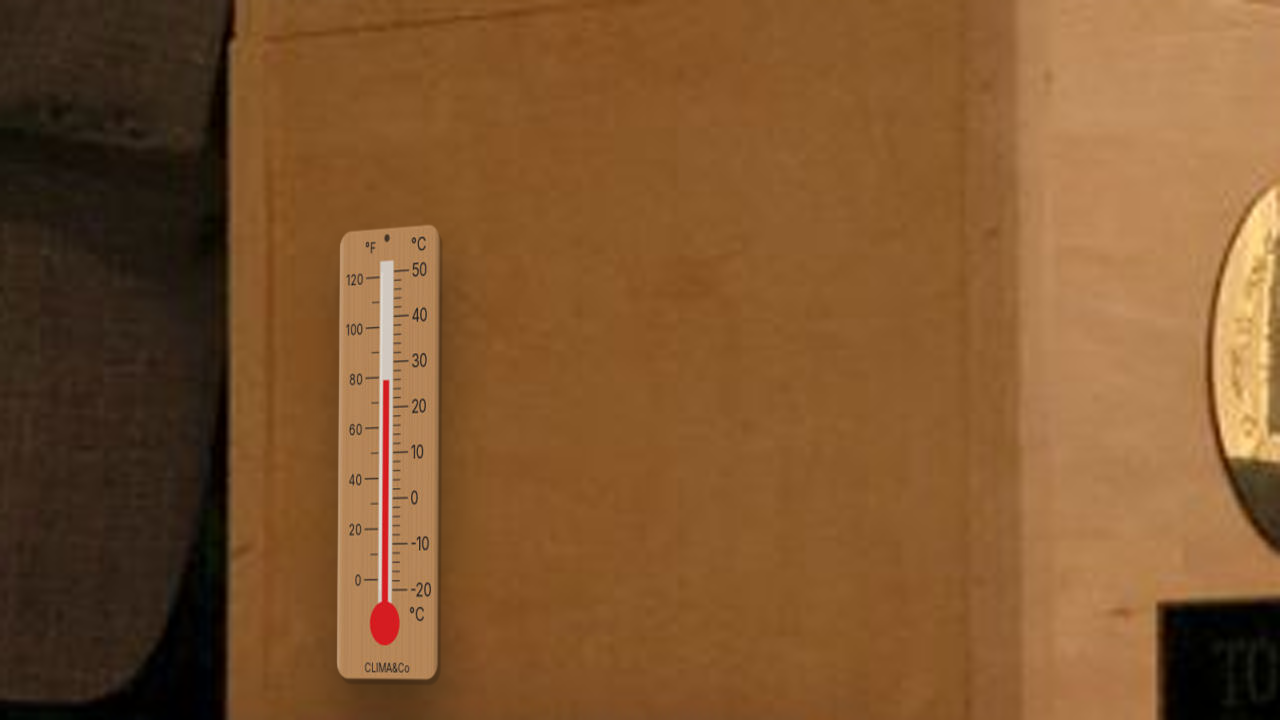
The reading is 26 °C
